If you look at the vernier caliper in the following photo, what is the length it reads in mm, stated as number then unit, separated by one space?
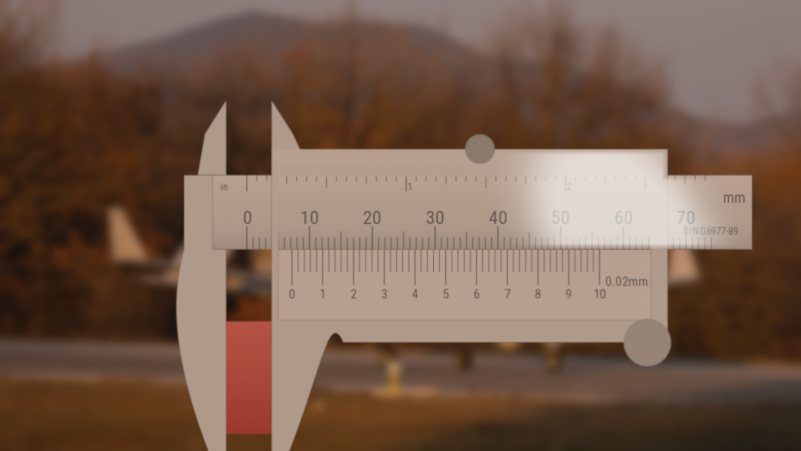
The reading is 7.2 mm
